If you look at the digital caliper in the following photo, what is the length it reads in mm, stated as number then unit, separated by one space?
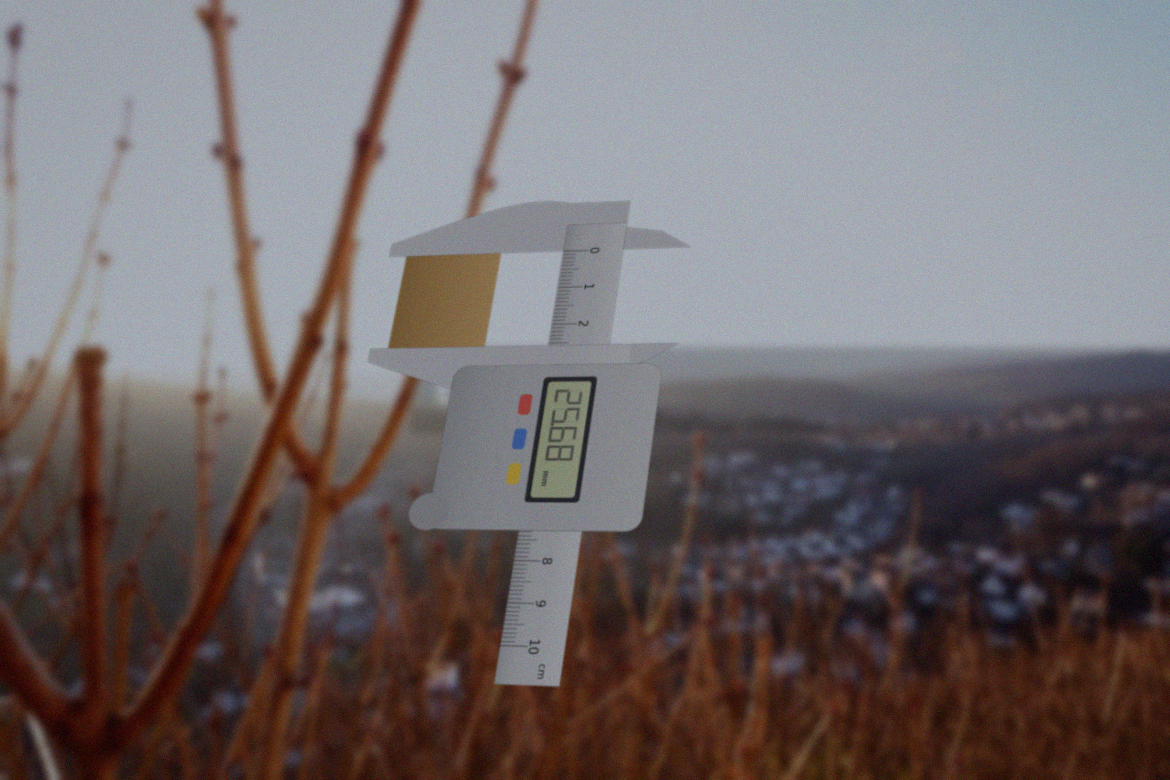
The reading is 25.68 mm
